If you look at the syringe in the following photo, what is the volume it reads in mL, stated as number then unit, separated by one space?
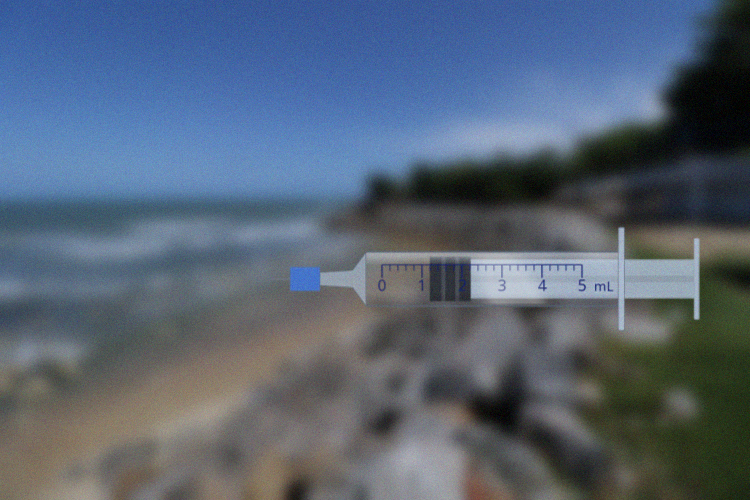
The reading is 1.2 mL
